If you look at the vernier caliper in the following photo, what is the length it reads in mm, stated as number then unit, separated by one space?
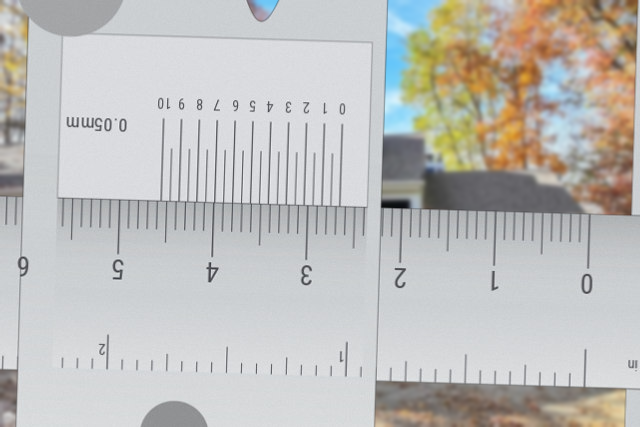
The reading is 26.6 mm
